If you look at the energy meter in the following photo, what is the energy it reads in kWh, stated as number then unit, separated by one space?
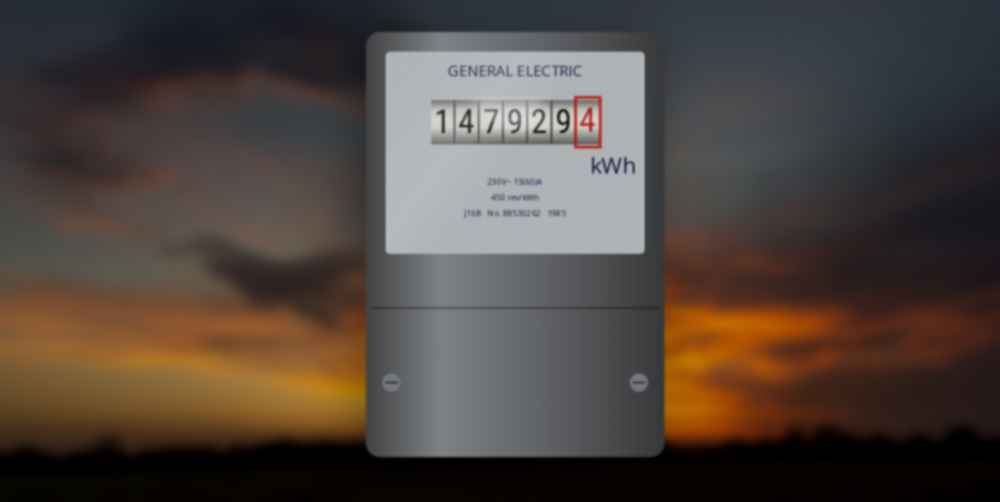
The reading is 147929.4 kWh
